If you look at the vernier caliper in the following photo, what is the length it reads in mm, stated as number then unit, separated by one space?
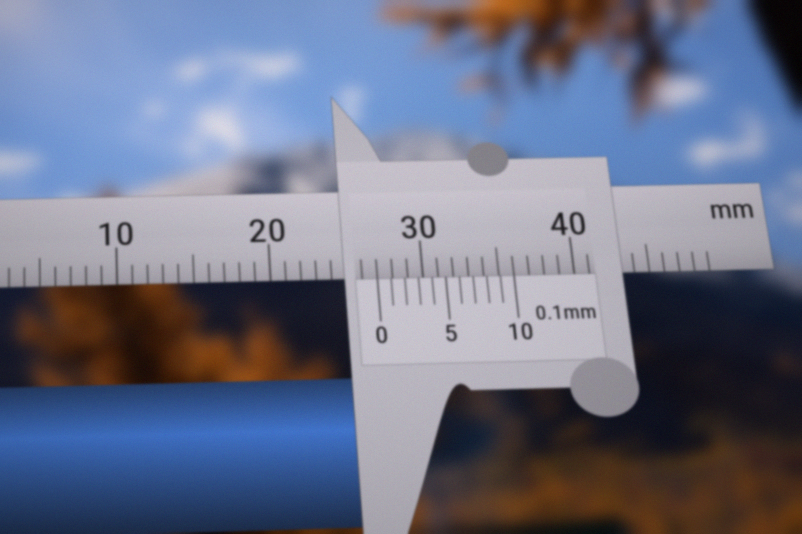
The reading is 27.0 mm
